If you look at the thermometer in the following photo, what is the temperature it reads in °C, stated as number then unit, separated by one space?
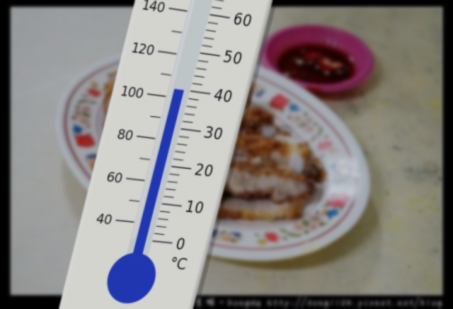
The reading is 40 °C
